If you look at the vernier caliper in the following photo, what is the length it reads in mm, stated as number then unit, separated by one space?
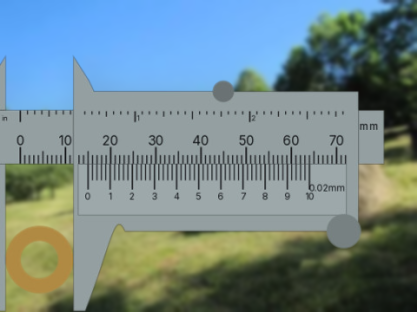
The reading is 15.0 mm
